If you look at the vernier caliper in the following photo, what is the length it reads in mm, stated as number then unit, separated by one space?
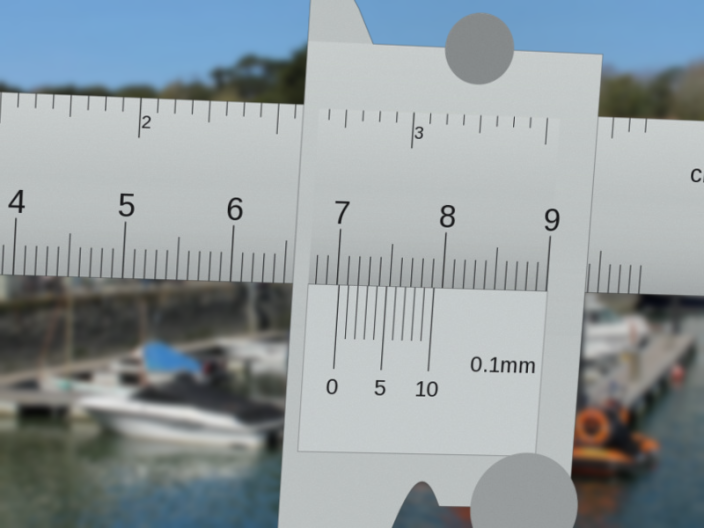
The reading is 70.2 mm
